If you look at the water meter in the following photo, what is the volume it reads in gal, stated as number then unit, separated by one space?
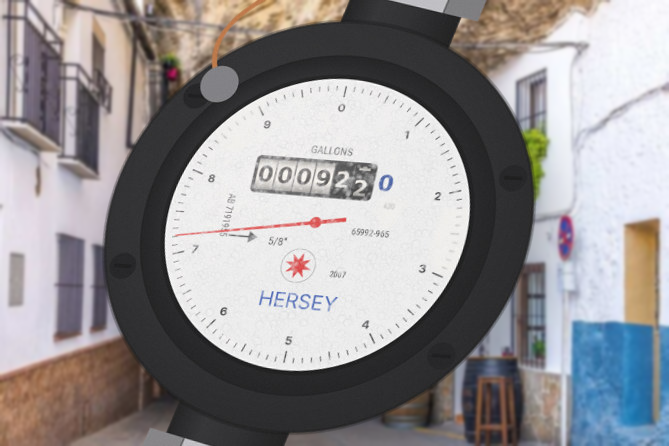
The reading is 9217.2 gal
